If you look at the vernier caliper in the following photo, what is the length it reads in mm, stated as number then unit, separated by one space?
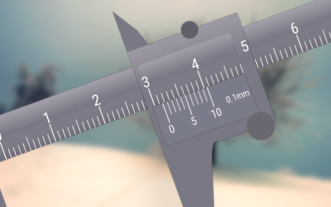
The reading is 31.6 mm
